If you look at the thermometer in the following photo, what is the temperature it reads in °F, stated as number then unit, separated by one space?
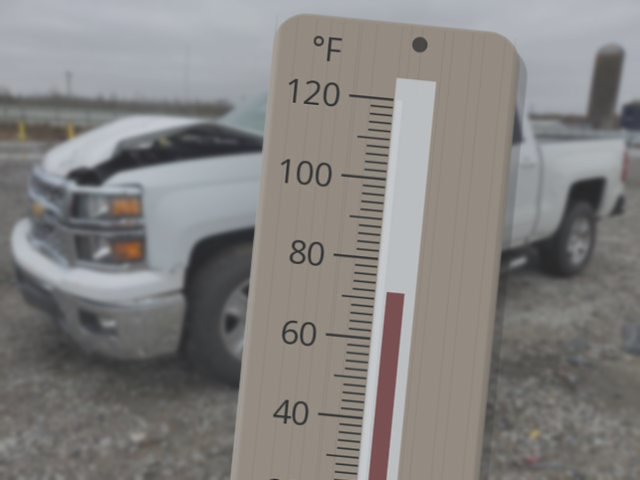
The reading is 72 °F
